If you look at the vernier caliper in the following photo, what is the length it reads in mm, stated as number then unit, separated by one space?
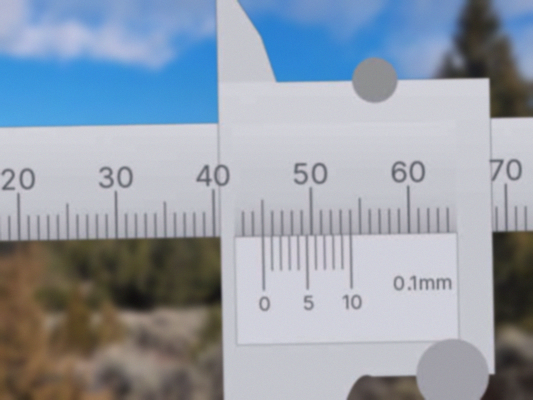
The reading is 45.0 mm
